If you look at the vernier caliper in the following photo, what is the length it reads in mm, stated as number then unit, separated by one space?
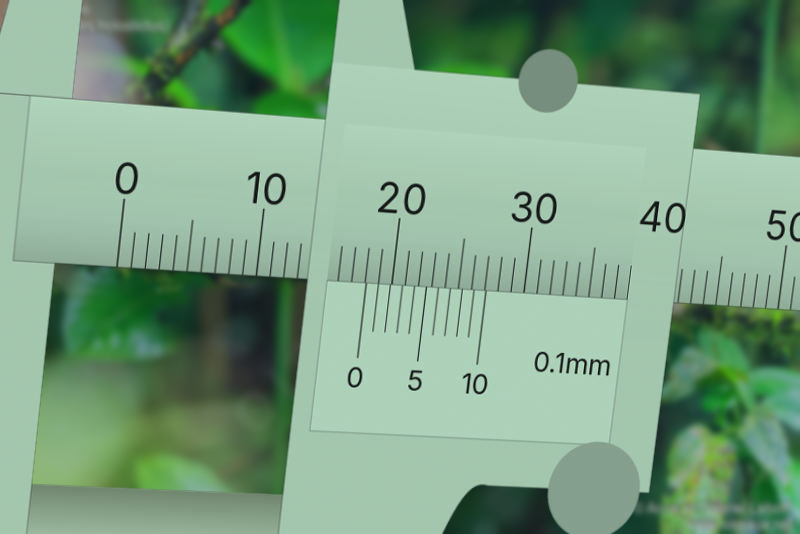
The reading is 18.1 mm
